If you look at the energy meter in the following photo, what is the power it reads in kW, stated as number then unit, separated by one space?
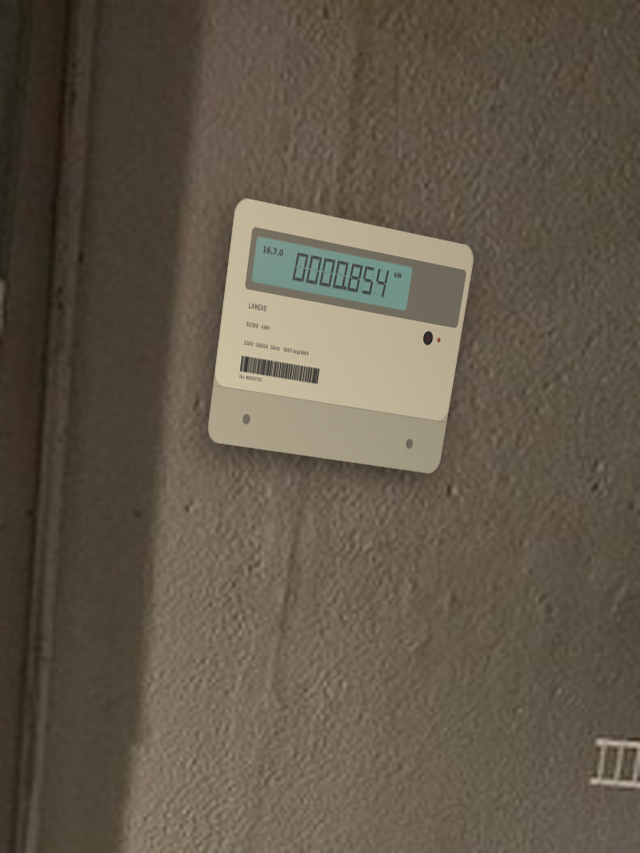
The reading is 0.854 kW
